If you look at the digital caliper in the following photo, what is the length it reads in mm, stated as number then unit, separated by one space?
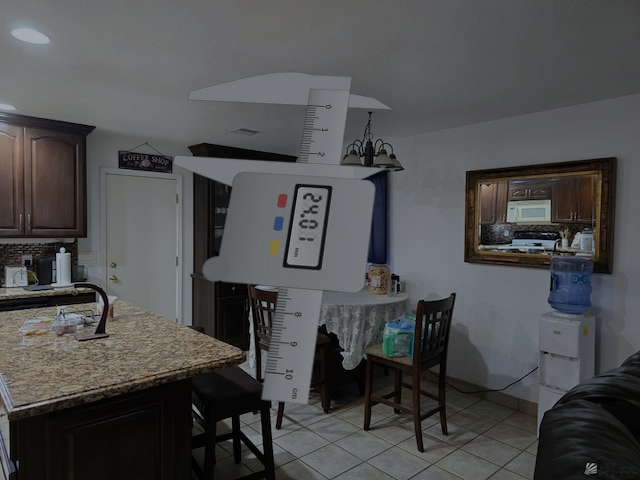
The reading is 24.01 mm
